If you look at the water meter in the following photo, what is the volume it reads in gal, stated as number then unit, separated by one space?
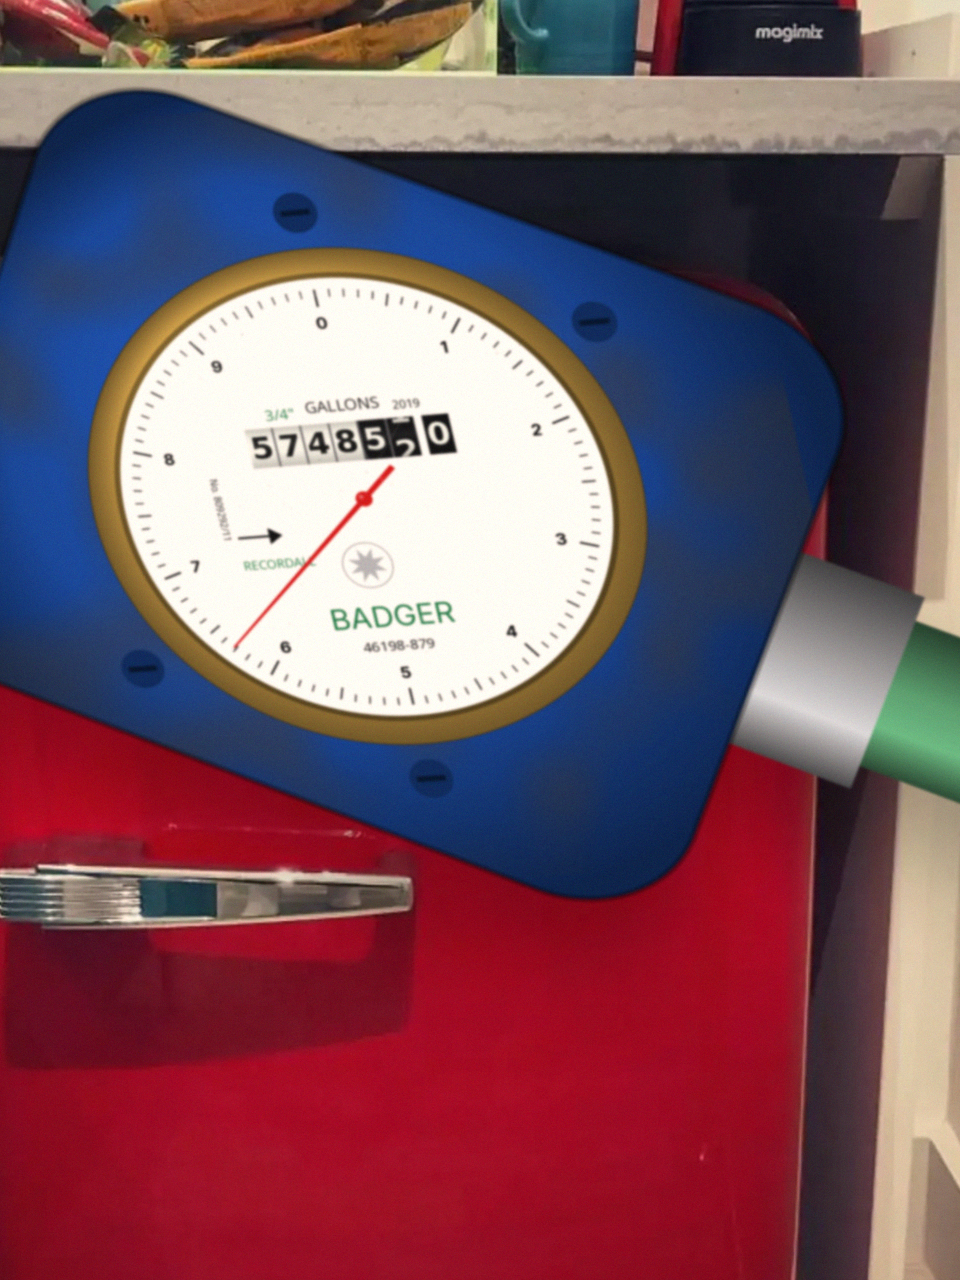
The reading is 5748516.3 gal
